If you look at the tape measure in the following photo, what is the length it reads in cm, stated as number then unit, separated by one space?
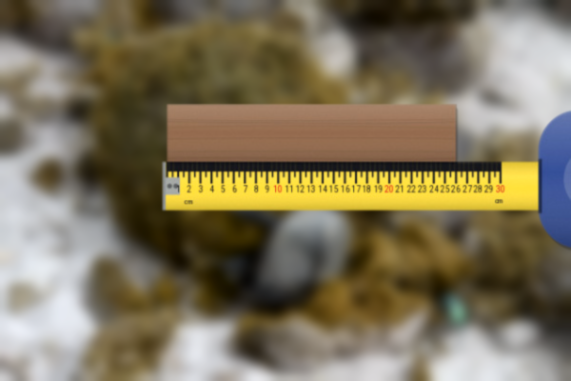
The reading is 26 cm
